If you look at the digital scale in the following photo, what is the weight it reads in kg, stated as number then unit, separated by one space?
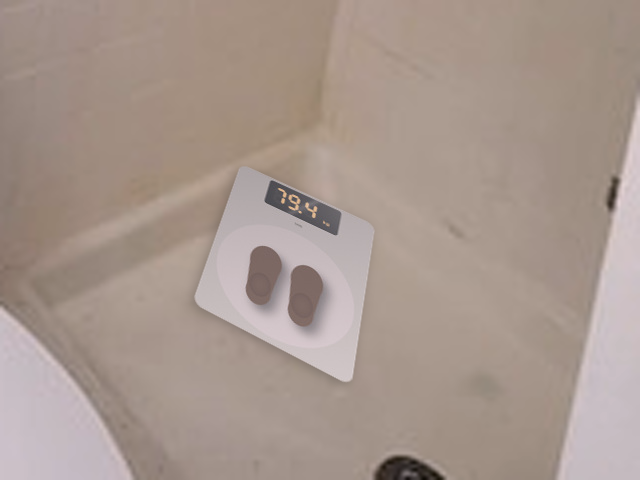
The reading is 79.4 kg
